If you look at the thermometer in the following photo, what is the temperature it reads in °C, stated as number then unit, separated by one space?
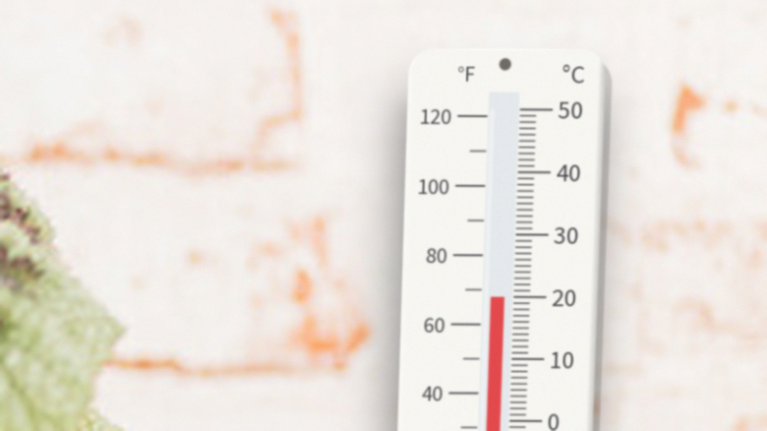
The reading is 20 °C
